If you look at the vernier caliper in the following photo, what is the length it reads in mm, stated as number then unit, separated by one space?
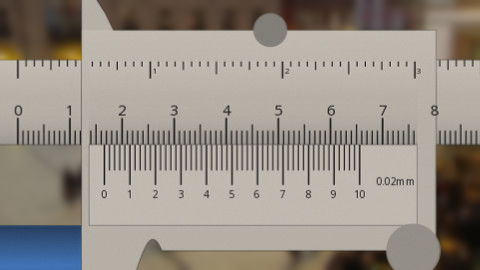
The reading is 16.6 mm
